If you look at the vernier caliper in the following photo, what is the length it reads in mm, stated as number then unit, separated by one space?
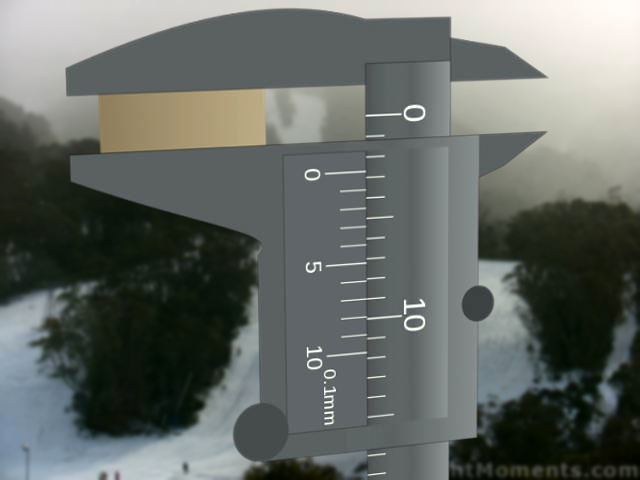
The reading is 2.7 mm
